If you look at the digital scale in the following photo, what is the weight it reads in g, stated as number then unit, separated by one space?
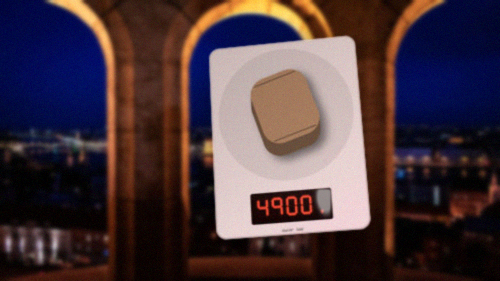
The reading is 4900 g
